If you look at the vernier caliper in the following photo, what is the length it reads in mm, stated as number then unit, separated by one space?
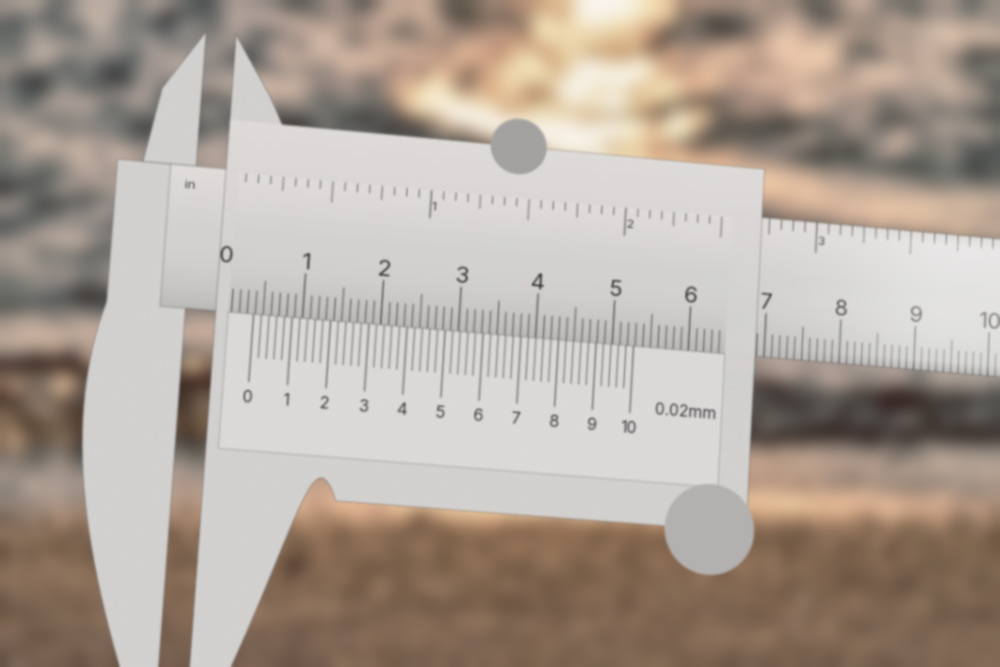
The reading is 3.8 mm
